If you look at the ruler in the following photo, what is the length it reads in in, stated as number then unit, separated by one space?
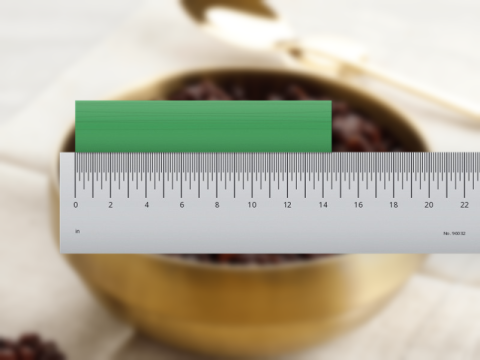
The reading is 14.5 in
